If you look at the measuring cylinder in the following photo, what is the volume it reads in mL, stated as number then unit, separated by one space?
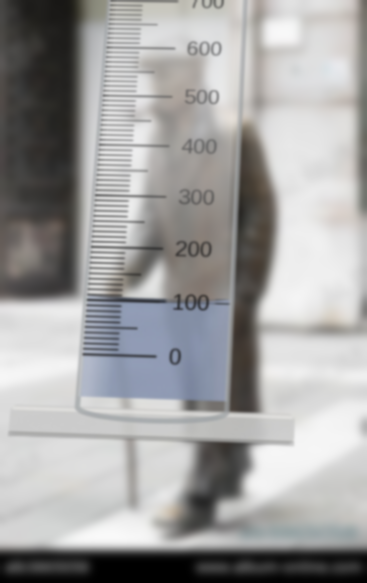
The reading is 100 mL
